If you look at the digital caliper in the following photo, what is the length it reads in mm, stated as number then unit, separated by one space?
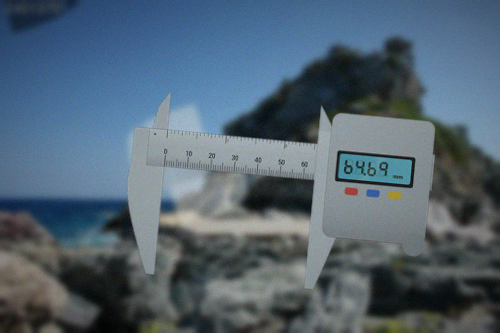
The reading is 64.69 mm
